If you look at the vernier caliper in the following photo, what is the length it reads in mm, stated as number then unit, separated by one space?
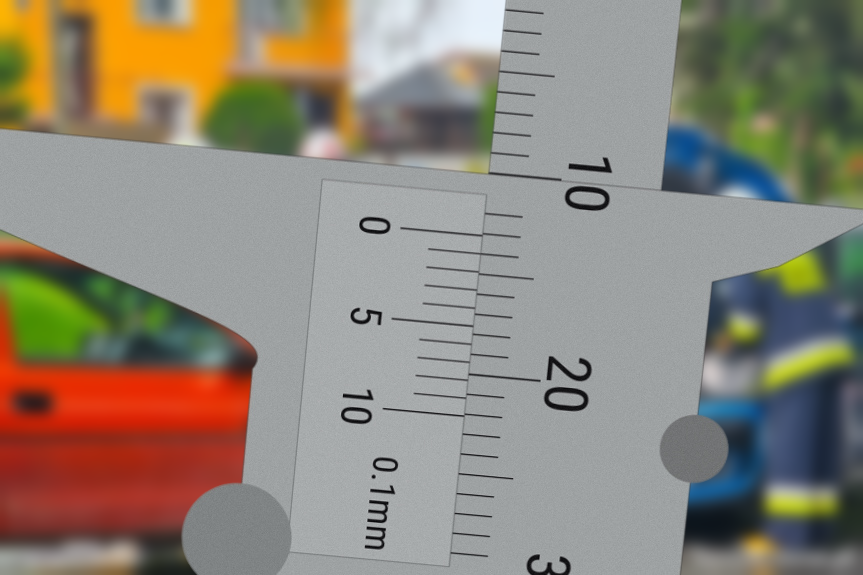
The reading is 13.1 mm
